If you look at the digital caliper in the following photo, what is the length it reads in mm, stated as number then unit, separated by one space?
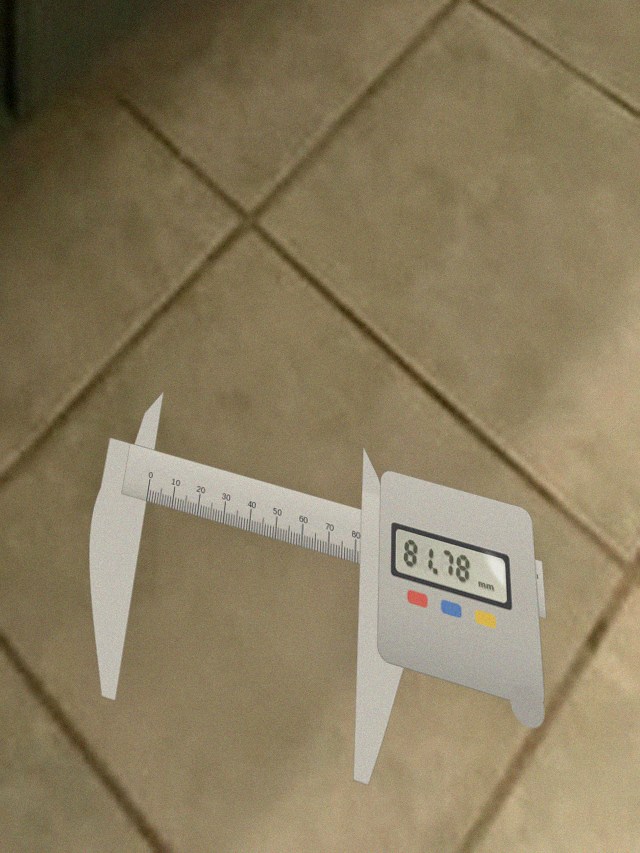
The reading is 81.78 mm
